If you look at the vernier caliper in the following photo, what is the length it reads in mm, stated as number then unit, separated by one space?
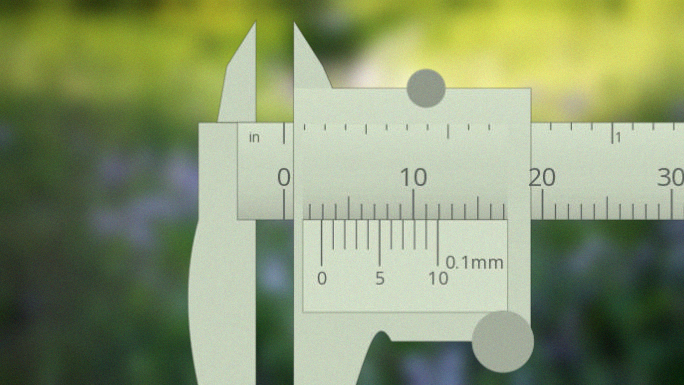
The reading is 2.9 mm
